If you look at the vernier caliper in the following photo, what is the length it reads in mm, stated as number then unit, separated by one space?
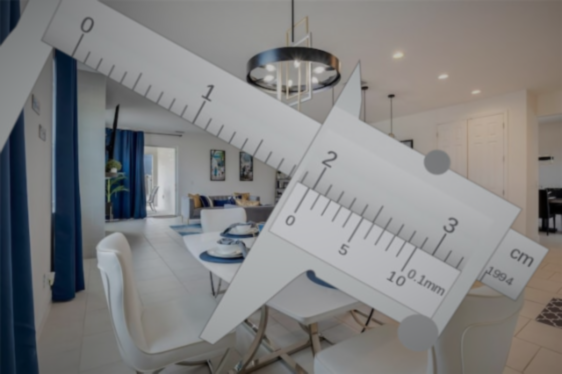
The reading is 19.7 mm
